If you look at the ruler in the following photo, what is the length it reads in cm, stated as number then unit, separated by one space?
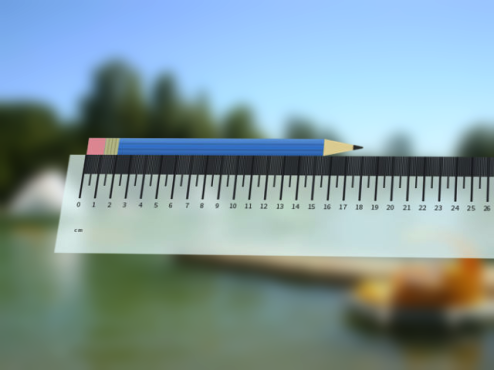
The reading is 18 cm
